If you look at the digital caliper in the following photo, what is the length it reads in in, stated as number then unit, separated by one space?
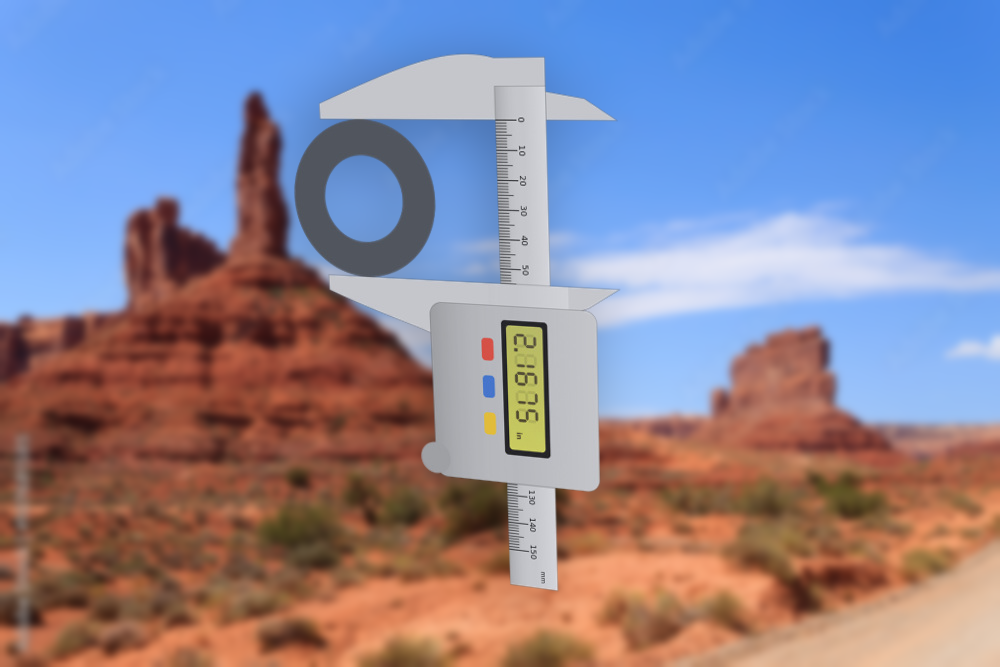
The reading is 2.1675 in
